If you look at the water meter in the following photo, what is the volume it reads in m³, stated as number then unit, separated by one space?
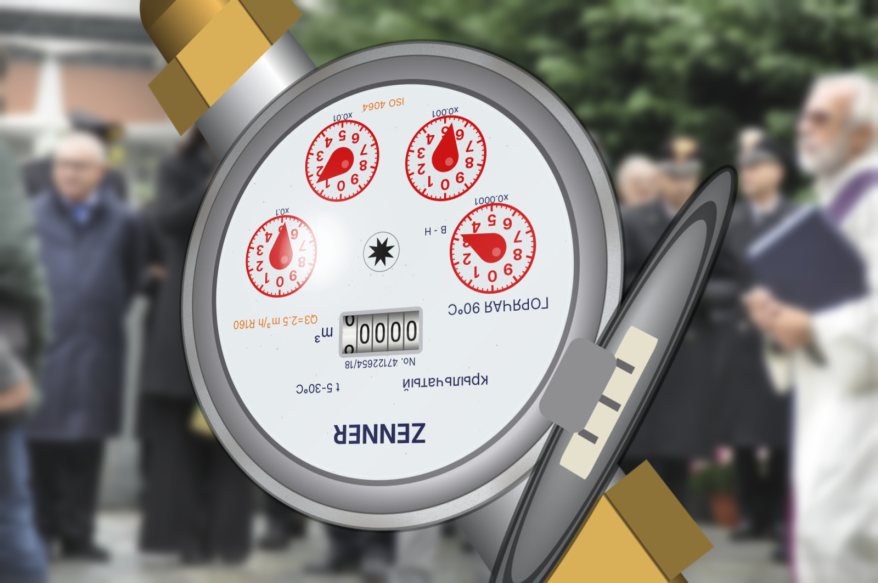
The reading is 8.5153 m³
